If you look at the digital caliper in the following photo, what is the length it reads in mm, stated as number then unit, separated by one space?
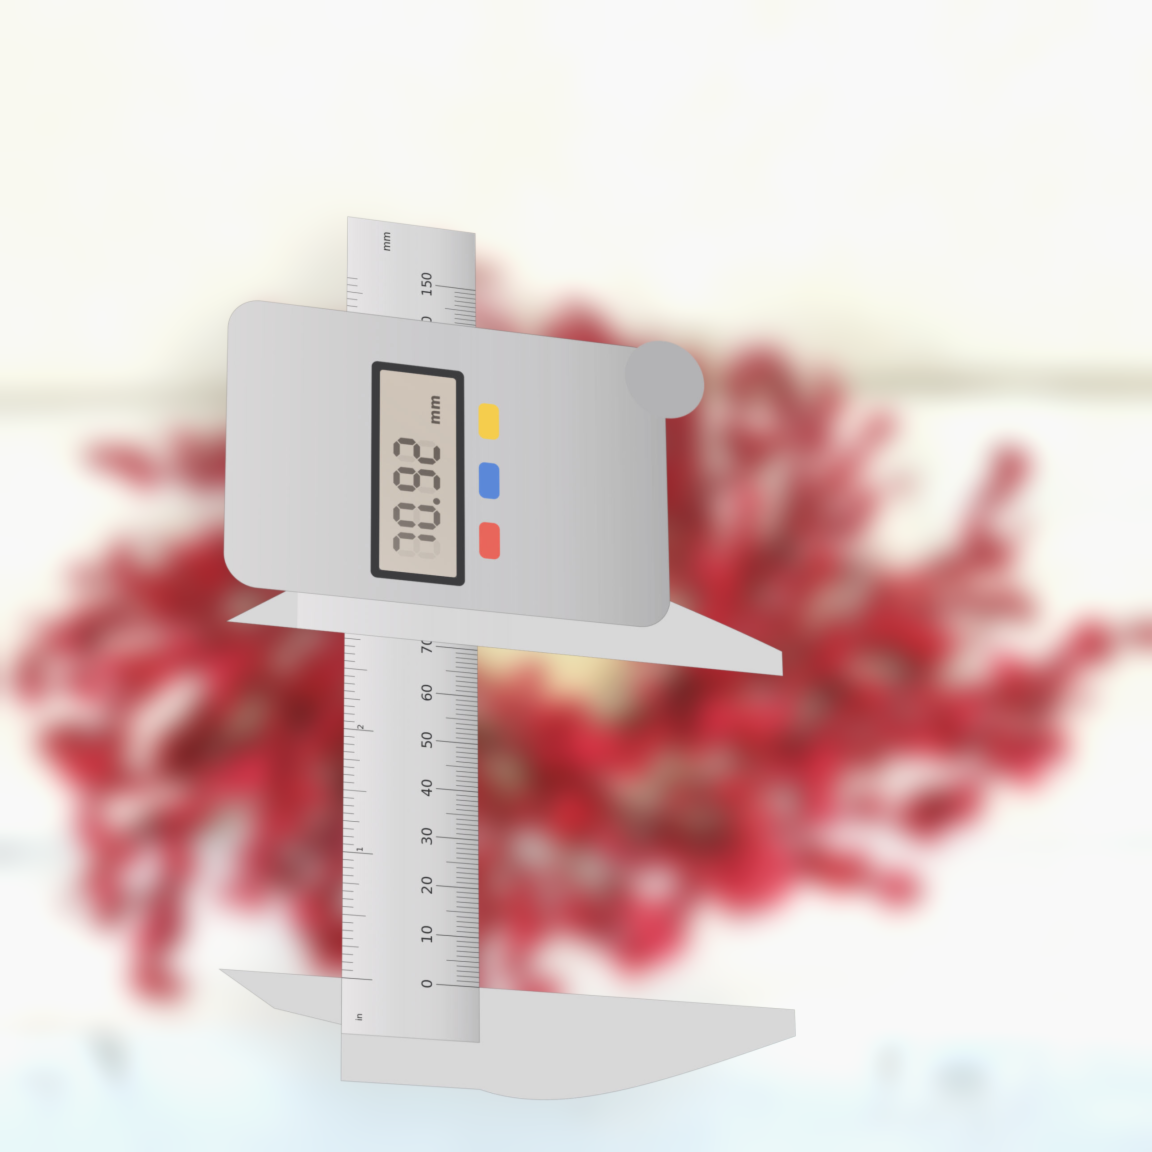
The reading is 70.92 mm
